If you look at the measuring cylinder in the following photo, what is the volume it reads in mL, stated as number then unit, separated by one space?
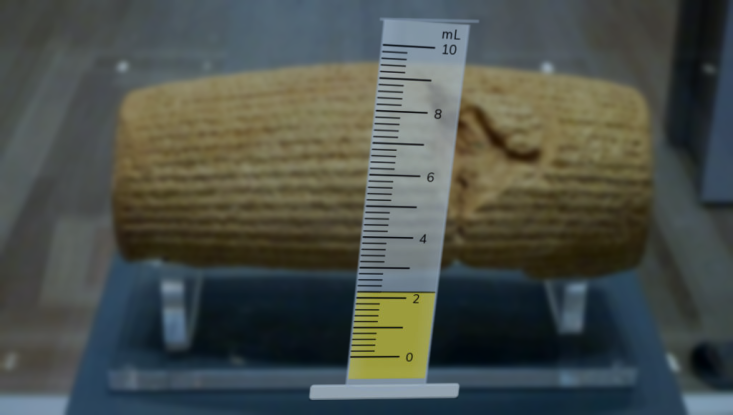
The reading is 2.2 mL
